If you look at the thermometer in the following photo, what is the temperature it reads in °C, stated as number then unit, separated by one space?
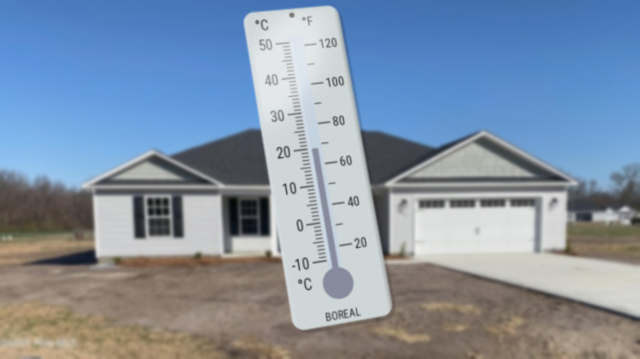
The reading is 20 °C
